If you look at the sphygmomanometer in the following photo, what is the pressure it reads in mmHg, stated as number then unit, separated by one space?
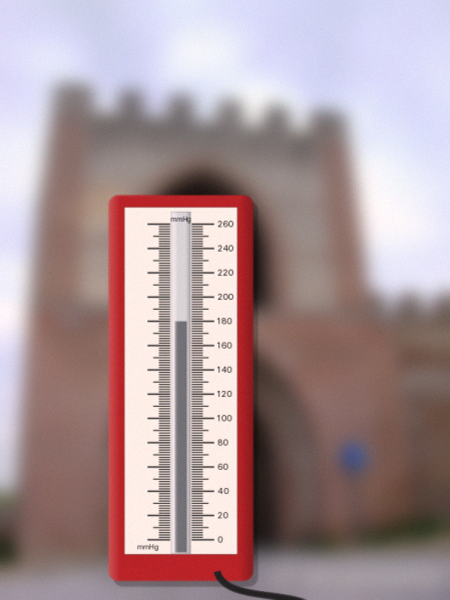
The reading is 180 mmHg
